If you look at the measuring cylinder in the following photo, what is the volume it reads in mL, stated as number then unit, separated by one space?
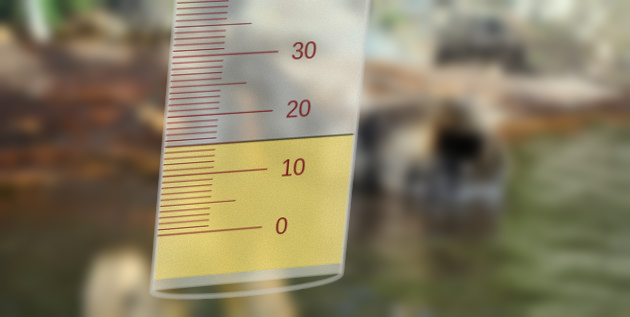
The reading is 15 mL
